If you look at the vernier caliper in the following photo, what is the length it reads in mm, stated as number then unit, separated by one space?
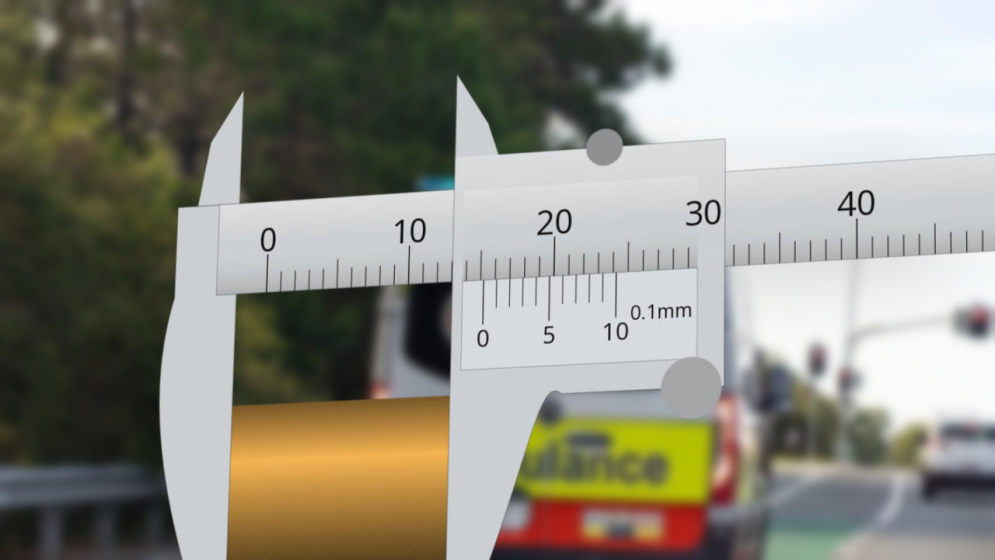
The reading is 15.2 mm
